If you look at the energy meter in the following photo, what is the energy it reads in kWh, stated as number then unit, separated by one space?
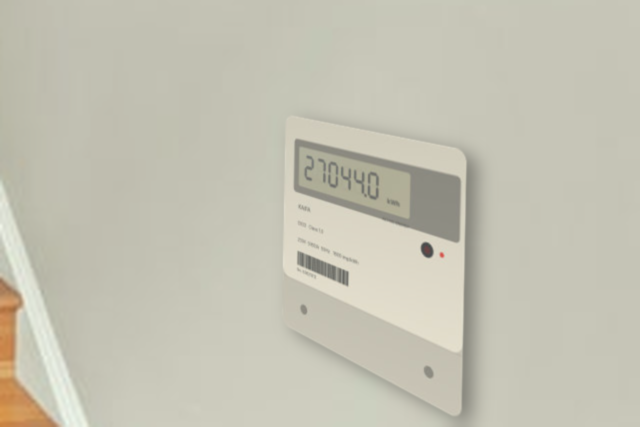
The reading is 27044.0 kWh
